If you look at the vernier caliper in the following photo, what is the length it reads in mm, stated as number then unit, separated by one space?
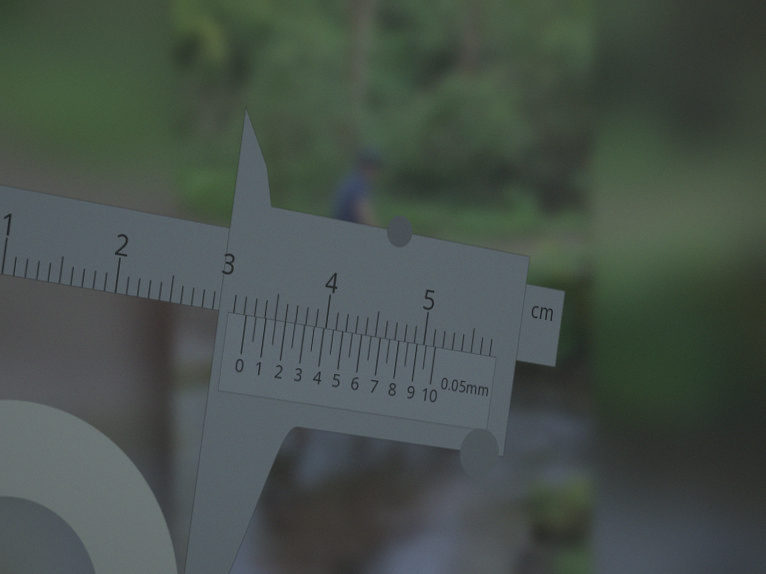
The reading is 32.2 mm
